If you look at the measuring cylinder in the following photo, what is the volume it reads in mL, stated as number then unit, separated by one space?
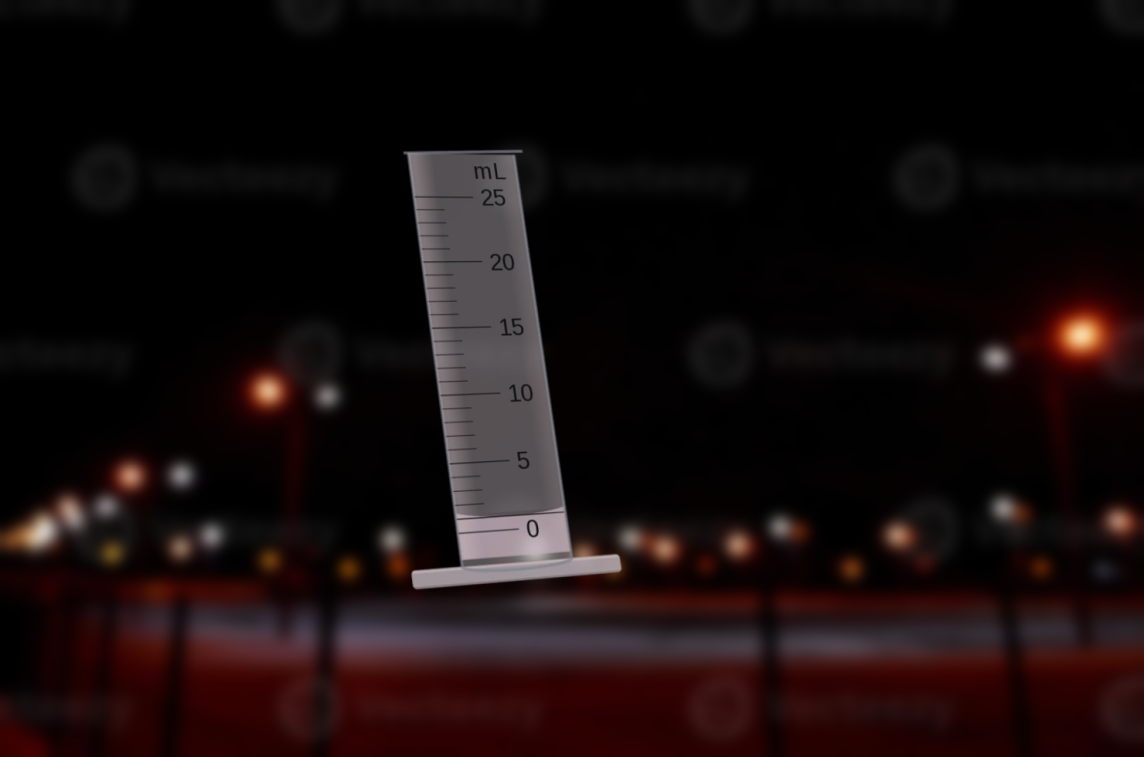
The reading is 1 mL
